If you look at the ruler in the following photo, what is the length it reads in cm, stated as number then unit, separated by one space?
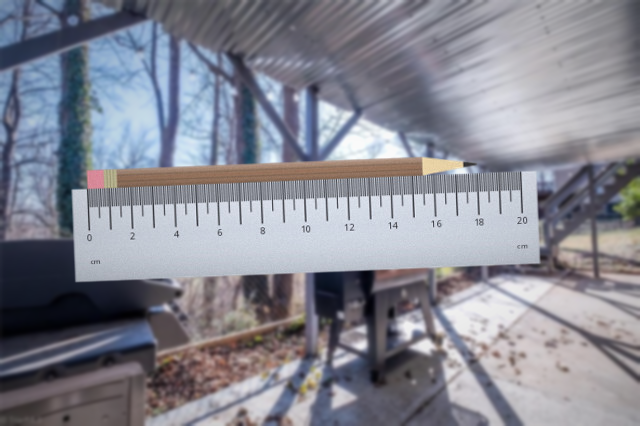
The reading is 18 cm
